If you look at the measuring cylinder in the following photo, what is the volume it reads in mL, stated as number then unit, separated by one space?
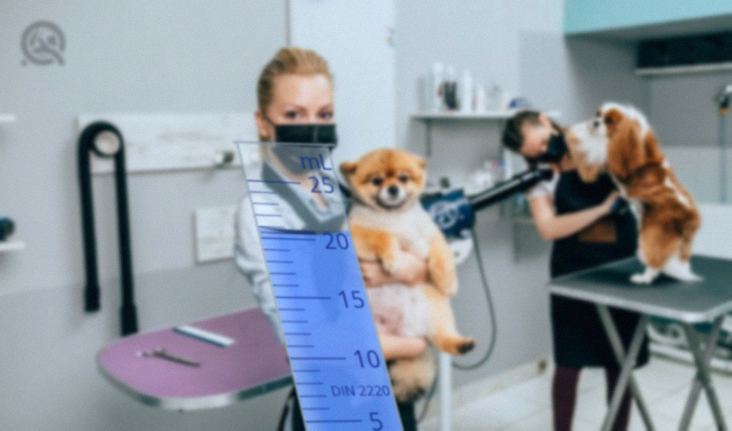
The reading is 20.5 mL
